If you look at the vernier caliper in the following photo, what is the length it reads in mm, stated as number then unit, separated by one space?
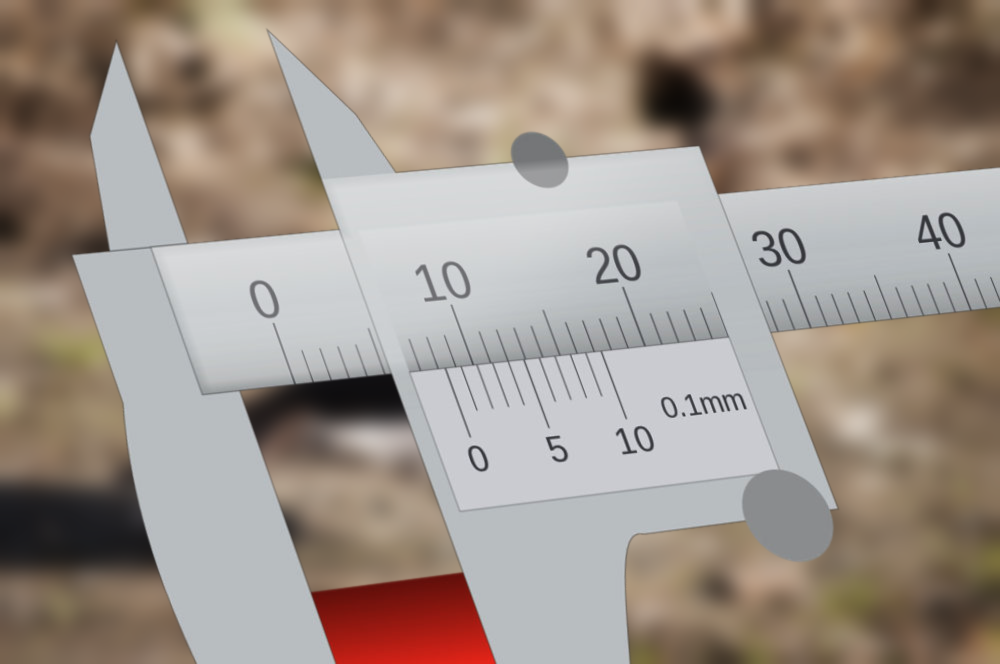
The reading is 8.4 mm
